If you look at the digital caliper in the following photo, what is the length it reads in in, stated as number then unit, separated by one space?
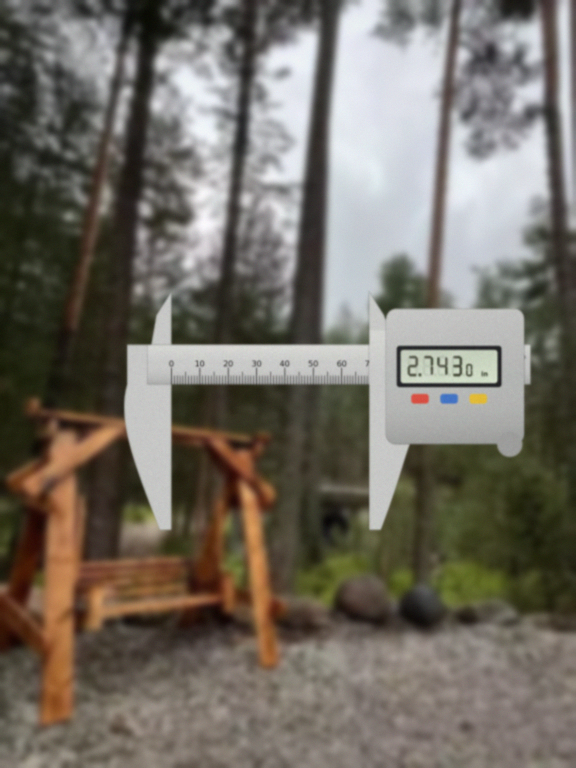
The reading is 2.7430 in
